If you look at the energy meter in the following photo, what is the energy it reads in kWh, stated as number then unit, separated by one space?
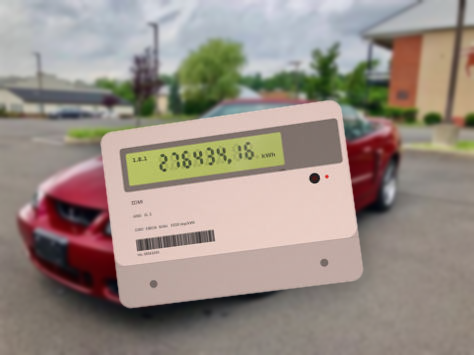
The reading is 276434.16 kWh
